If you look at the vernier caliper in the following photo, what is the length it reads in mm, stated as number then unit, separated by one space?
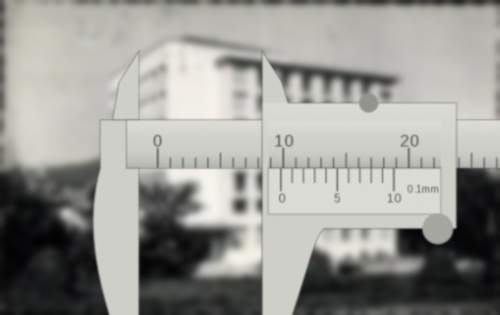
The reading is 9.8 mm
